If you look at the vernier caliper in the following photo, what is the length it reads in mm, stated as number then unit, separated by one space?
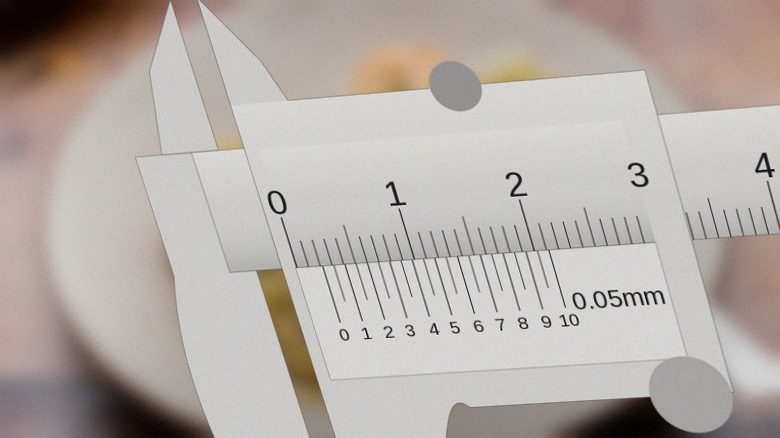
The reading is 2.2 mm
